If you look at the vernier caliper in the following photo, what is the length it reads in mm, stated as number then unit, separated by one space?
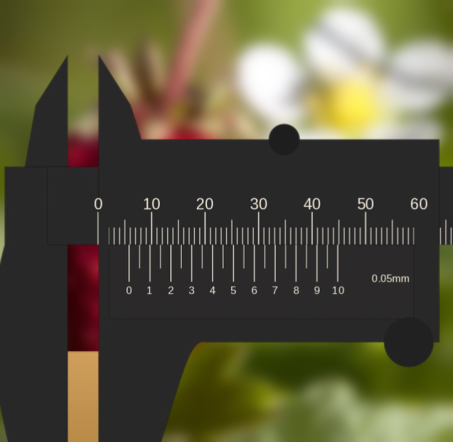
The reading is 5.8 mm
